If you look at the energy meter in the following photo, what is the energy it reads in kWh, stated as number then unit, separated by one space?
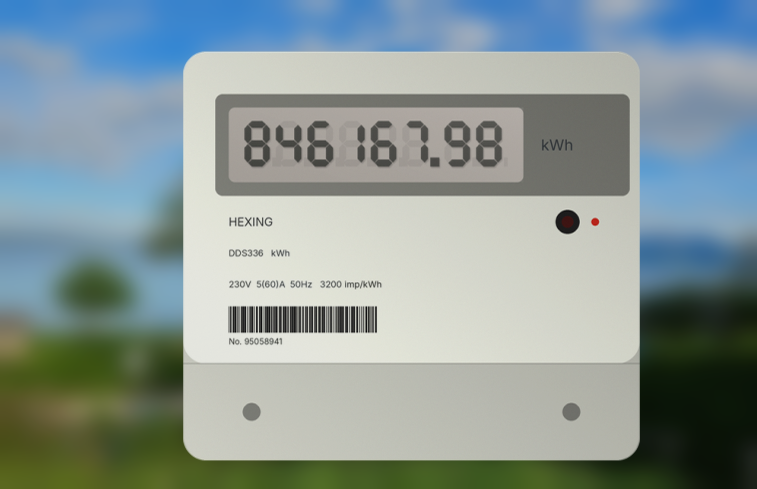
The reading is 846167.98 kWh
